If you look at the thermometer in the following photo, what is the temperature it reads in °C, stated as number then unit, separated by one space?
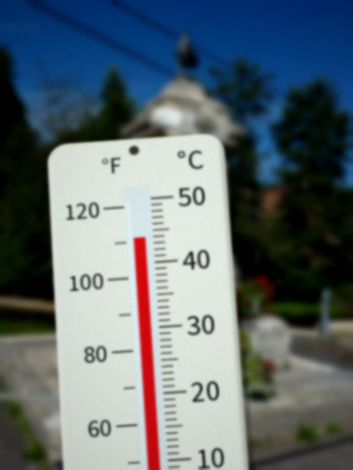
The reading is 44 °C
